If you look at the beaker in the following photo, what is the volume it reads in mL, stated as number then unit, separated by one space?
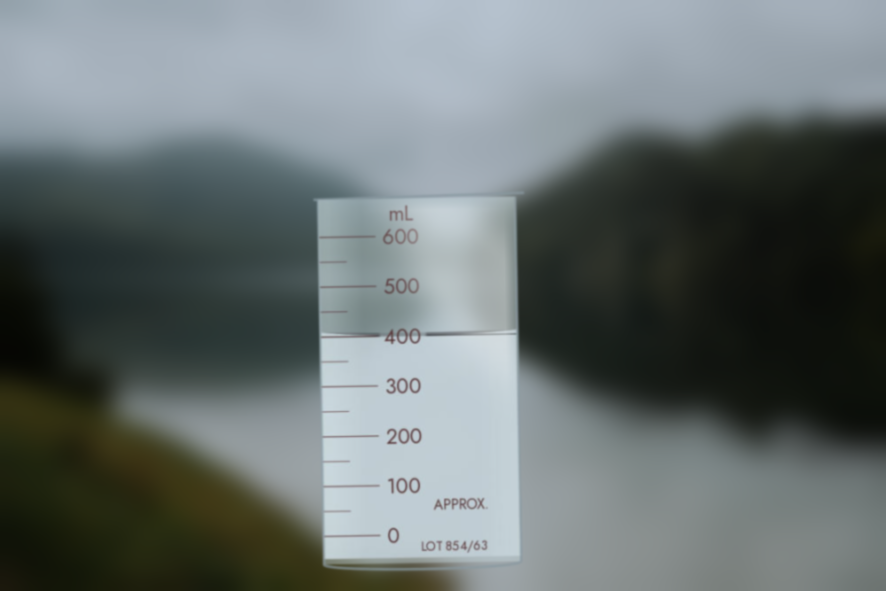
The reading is 400 mL
